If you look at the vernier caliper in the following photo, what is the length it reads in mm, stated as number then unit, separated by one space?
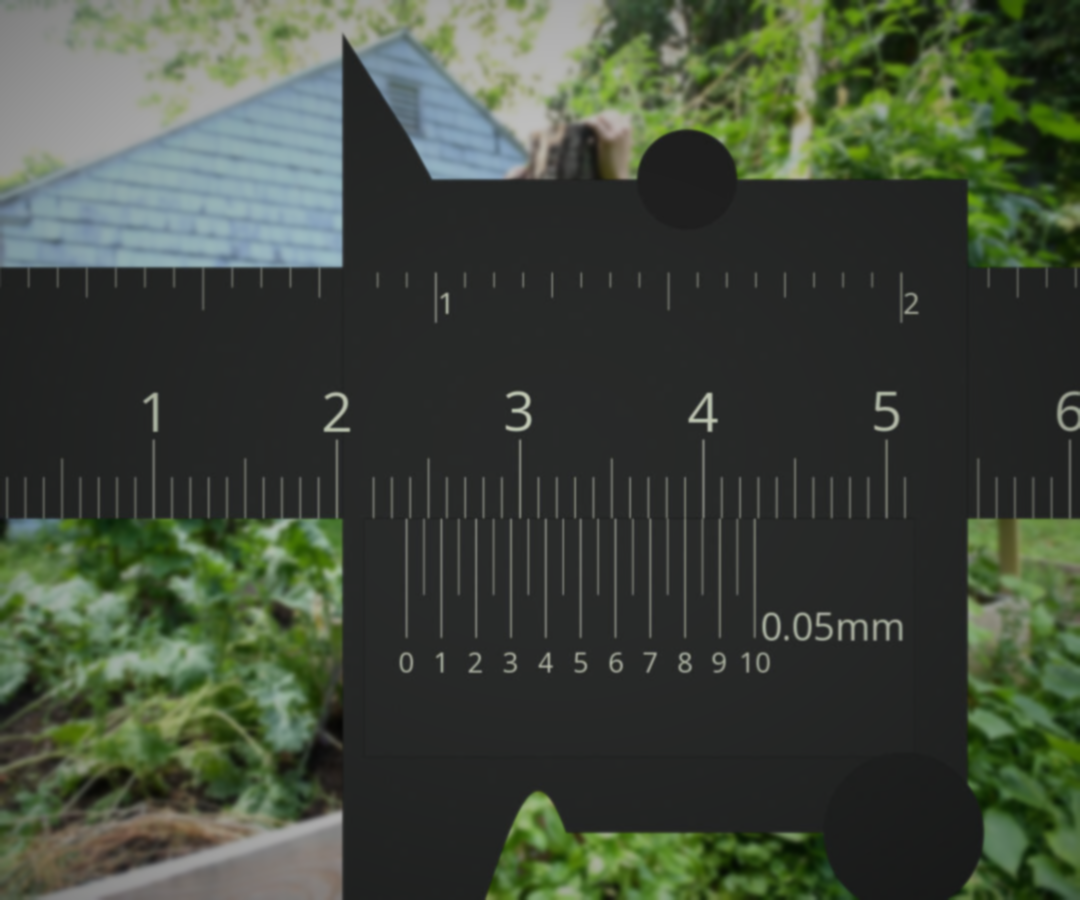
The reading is 23.8 mm
